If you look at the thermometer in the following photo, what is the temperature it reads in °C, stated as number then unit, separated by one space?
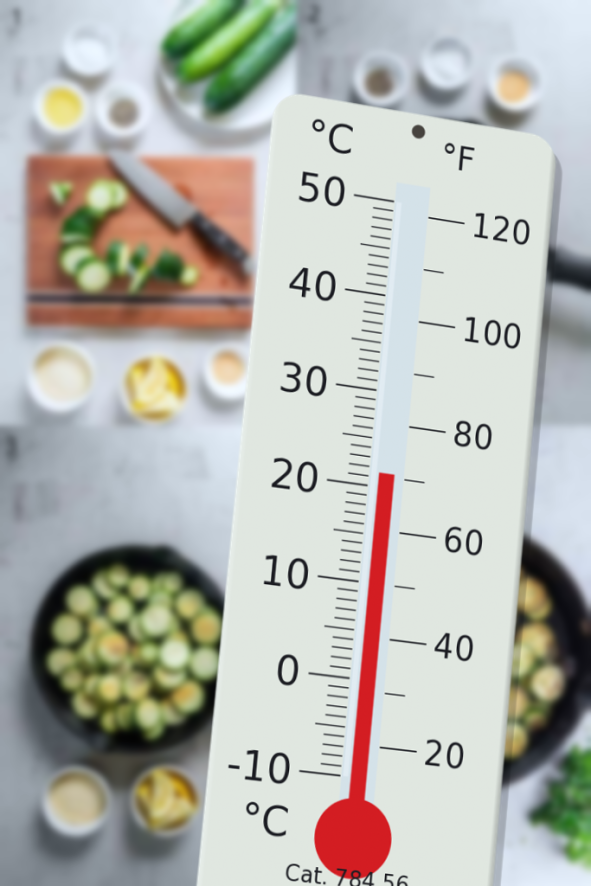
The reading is 21.5 °C
